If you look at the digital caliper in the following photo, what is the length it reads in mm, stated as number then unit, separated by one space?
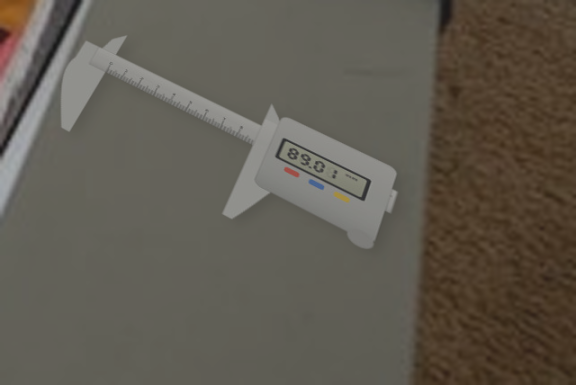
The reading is 89.01 mm
